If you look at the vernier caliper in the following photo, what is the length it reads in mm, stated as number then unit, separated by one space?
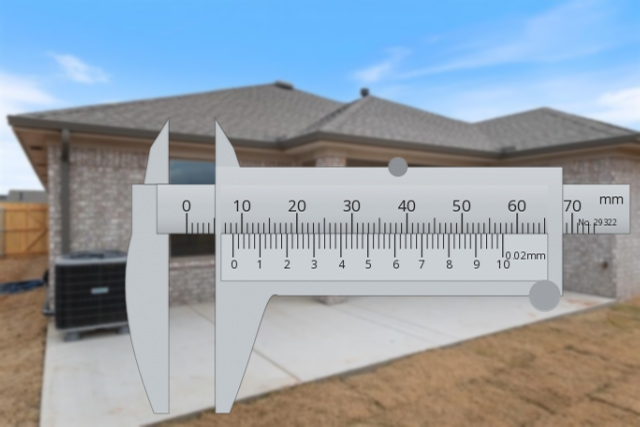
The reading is 8.4 mm
